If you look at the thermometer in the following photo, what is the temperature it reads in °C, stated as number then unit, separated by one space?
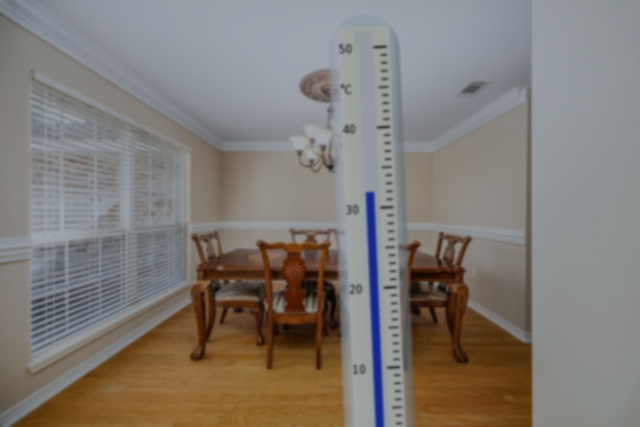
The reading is 32 °C
